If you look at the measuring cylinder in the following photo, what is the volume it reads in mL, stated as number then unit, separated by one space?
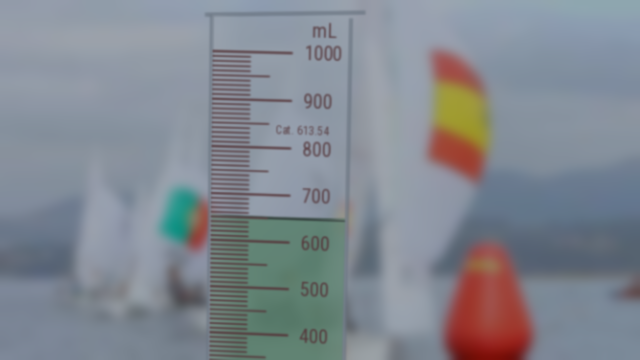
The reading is 650 mL
